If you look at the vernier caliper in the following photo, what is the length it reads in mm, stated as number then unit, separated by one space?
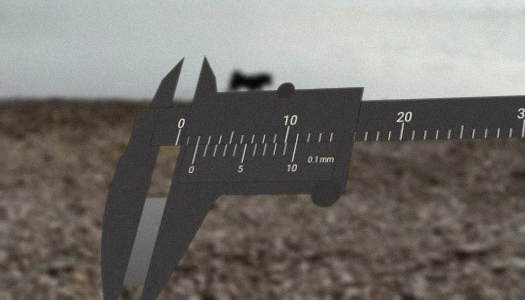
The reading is 2.0 mm
